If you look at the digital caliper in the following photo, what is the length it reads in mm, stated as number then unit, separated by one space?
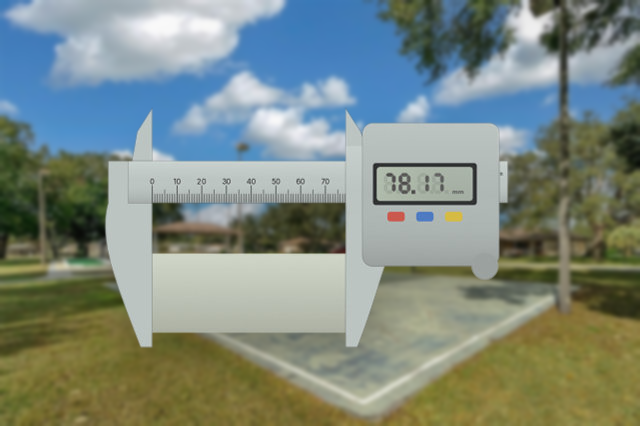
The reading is 78.17 mm
